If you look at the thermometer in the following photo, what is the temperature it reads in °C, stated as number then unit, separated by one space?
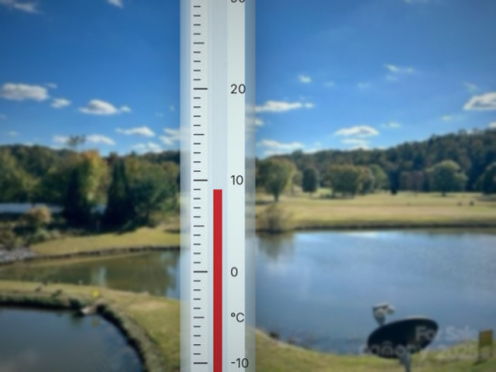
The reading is 9 °C
